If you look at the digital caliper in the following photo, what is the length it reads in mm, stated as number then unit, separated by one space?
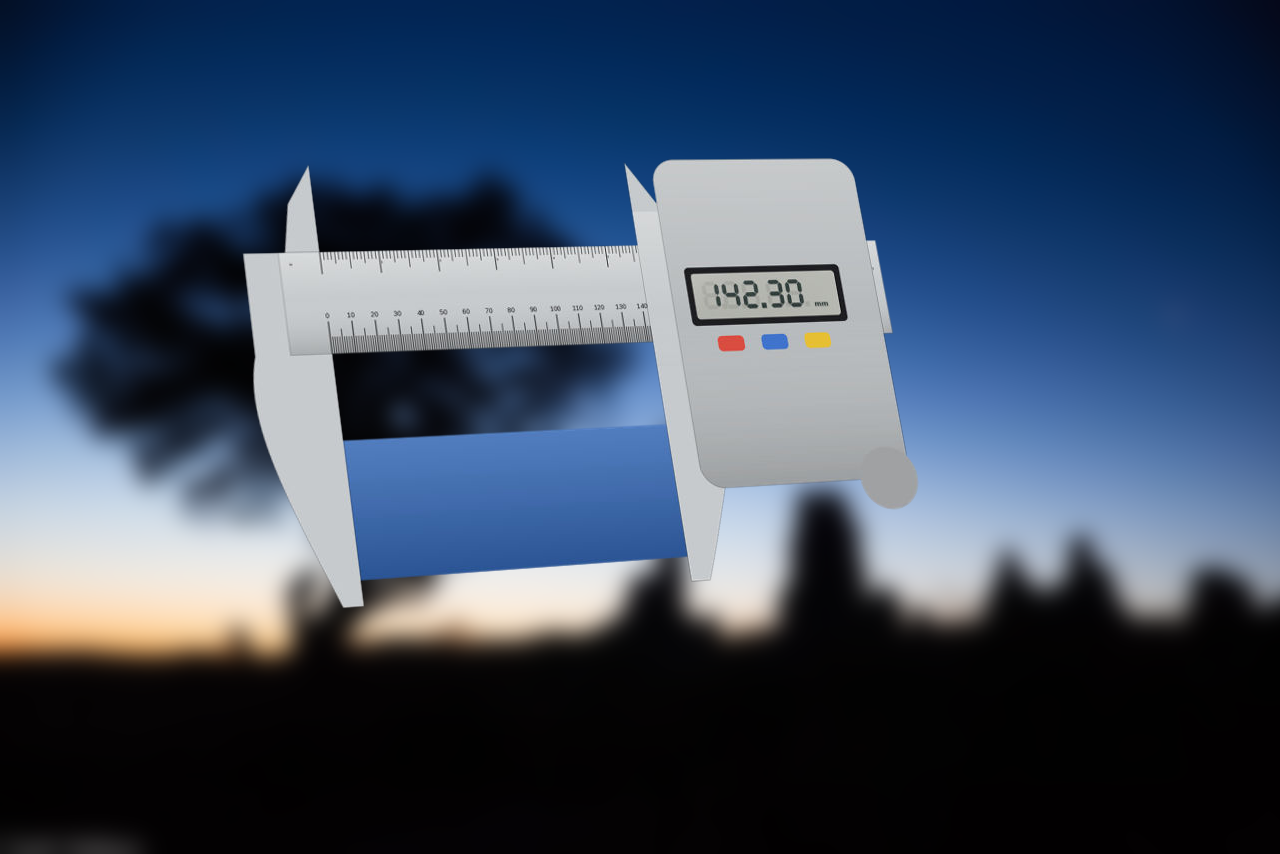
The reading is 142.30 mm
